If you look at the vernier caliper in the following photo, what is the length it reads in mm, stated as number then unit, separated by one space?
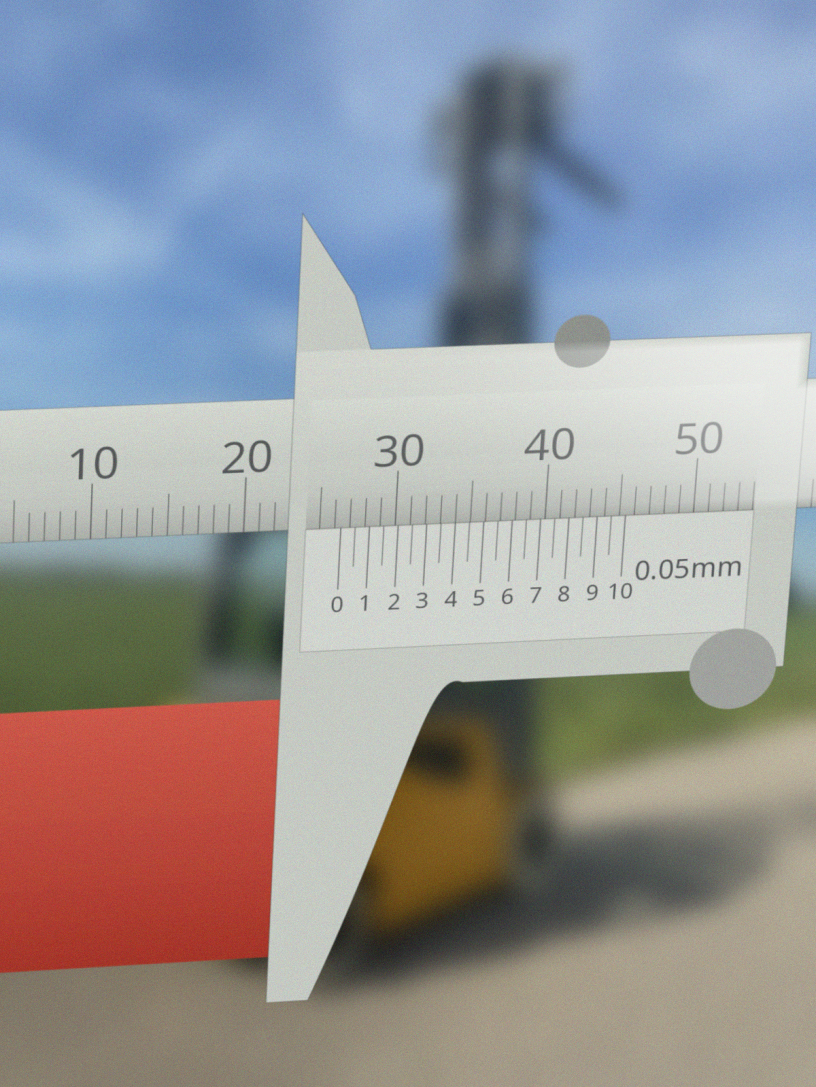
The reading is 26.4 mm
